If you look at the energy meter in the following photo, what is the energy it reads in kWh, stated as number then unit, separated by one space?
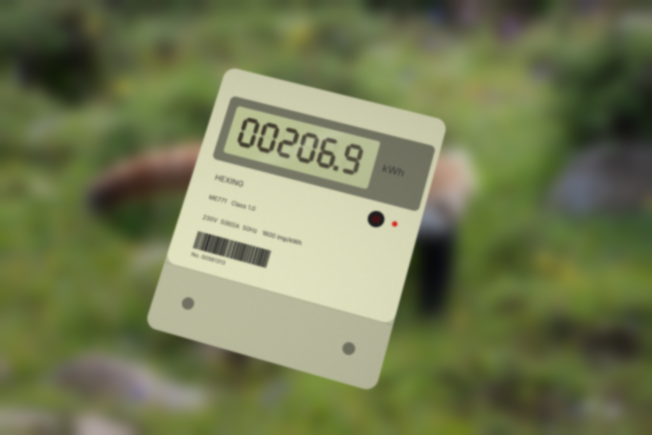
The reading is 206.9 kWh
